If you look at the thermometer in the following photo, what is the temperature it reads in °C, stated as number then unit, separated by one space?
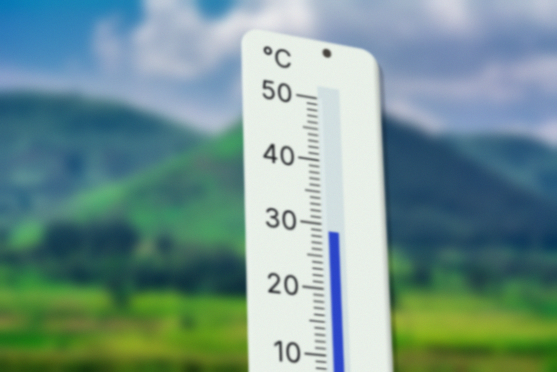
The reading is 29 °C
